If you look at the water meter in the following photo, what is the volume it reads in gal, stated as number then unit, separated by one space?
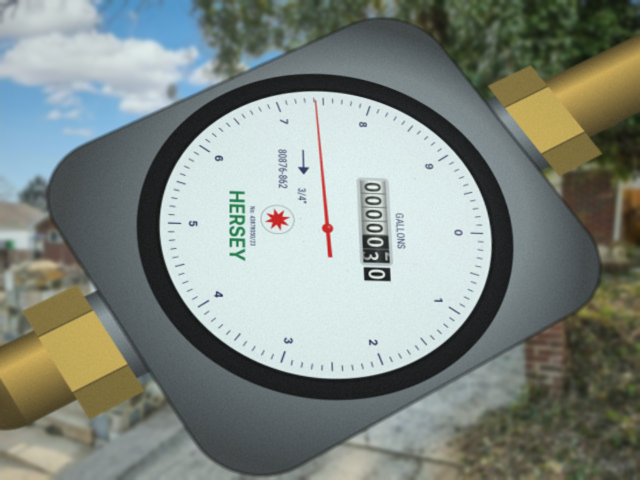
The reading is 27.4 gal
